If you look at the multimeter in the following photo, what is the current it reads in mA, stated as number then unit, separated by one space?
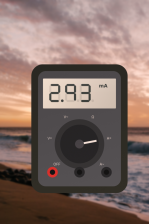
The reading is 2.93 mA
